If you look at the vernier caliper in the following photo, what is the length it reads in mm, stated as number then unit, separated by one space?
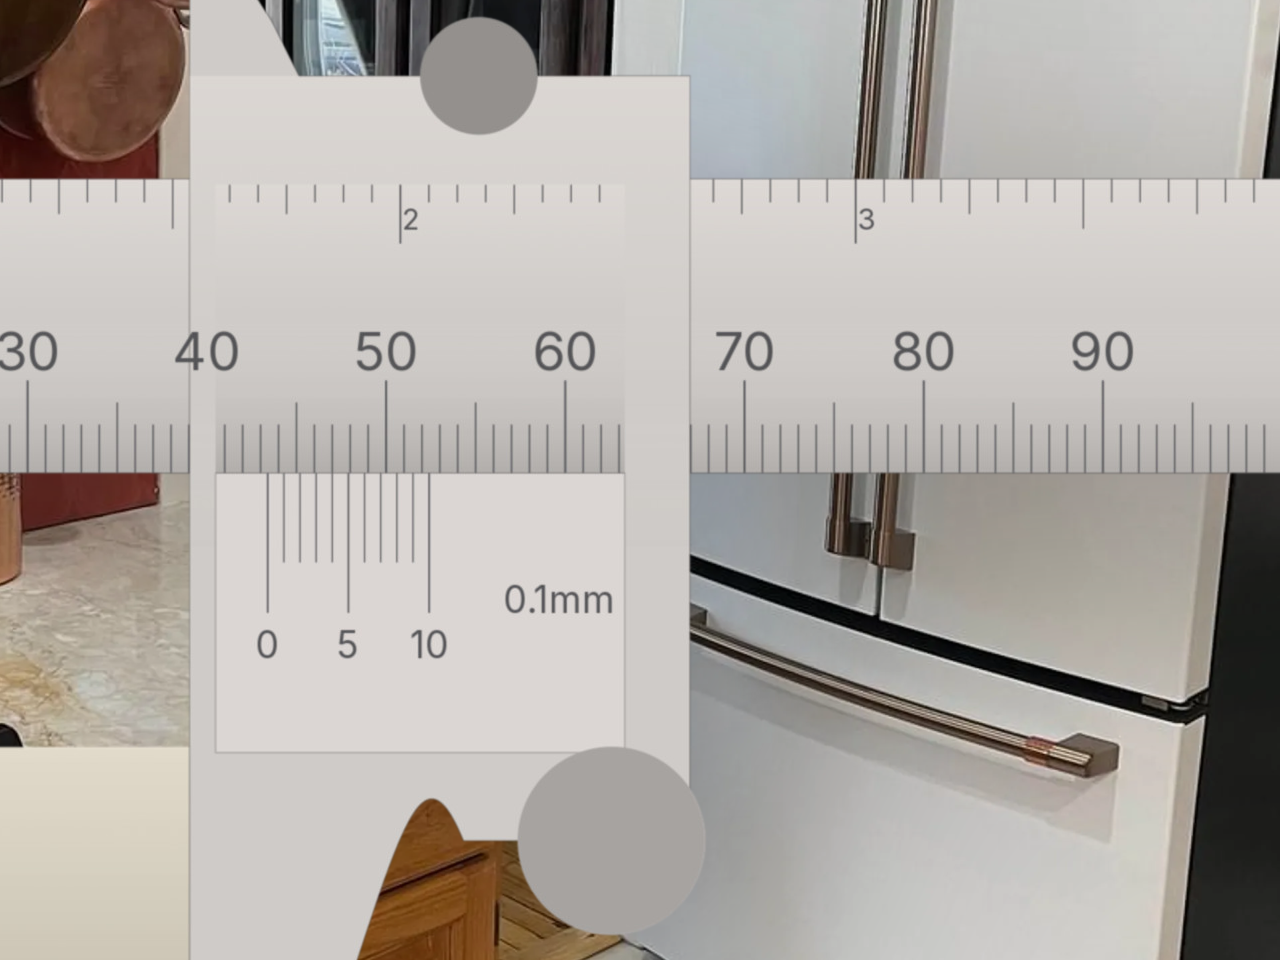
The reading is 43.4 mm
